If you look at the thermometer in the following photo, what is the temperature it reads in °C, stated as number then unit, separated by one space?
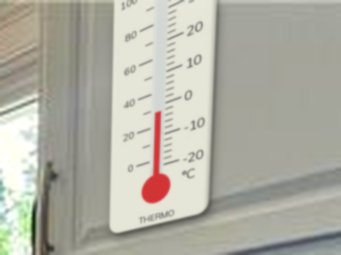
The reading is -2 °C
